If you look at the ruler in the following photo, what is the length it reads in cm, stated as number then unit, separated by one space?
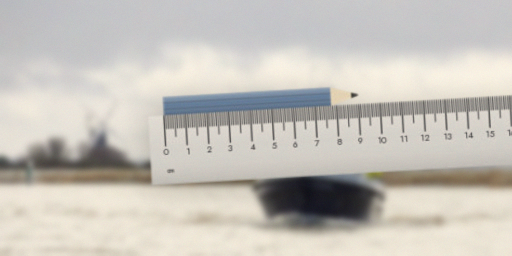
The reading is 9 cm
